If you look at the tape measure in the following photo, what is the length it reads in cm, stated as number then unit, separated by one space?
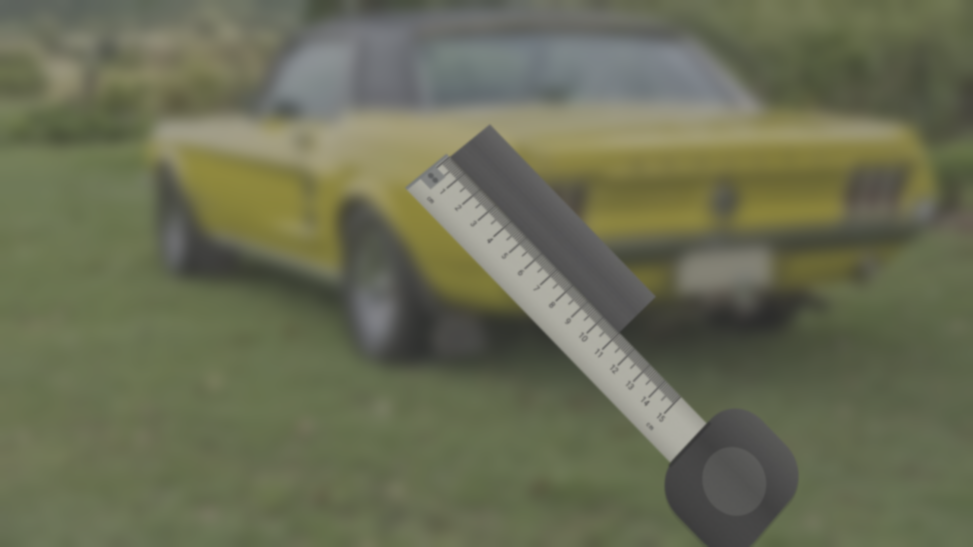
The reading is 11 cm
